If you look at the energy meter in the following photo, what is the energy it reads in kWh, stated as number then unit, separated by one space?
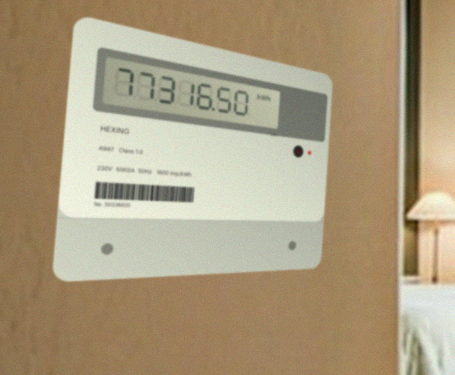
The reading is 77316.50 kWh
